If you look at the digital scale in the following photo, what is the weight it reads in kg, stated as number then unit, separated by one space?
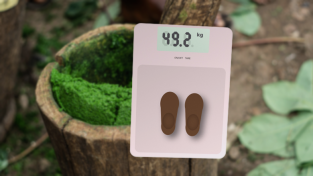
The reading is 49.2 kg
